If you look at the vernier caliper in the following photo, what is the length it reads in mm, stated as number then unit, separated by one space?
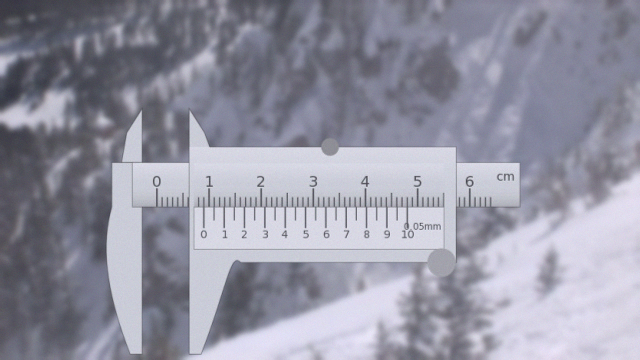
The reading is 9.0 mm
